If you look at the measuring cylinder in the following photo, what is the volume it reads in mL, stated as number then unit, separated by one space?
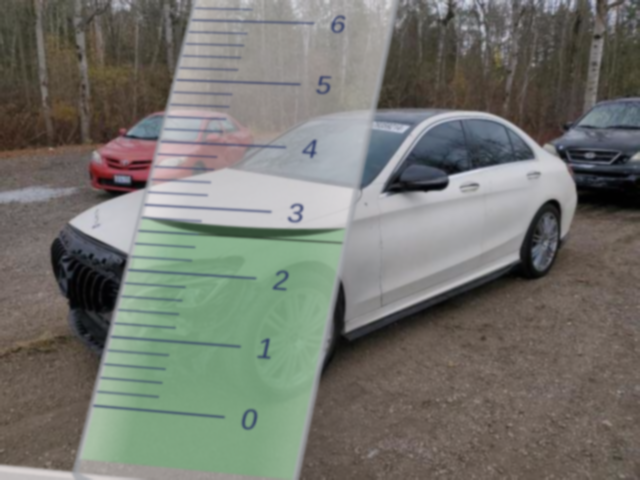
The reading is 2.6 mL
